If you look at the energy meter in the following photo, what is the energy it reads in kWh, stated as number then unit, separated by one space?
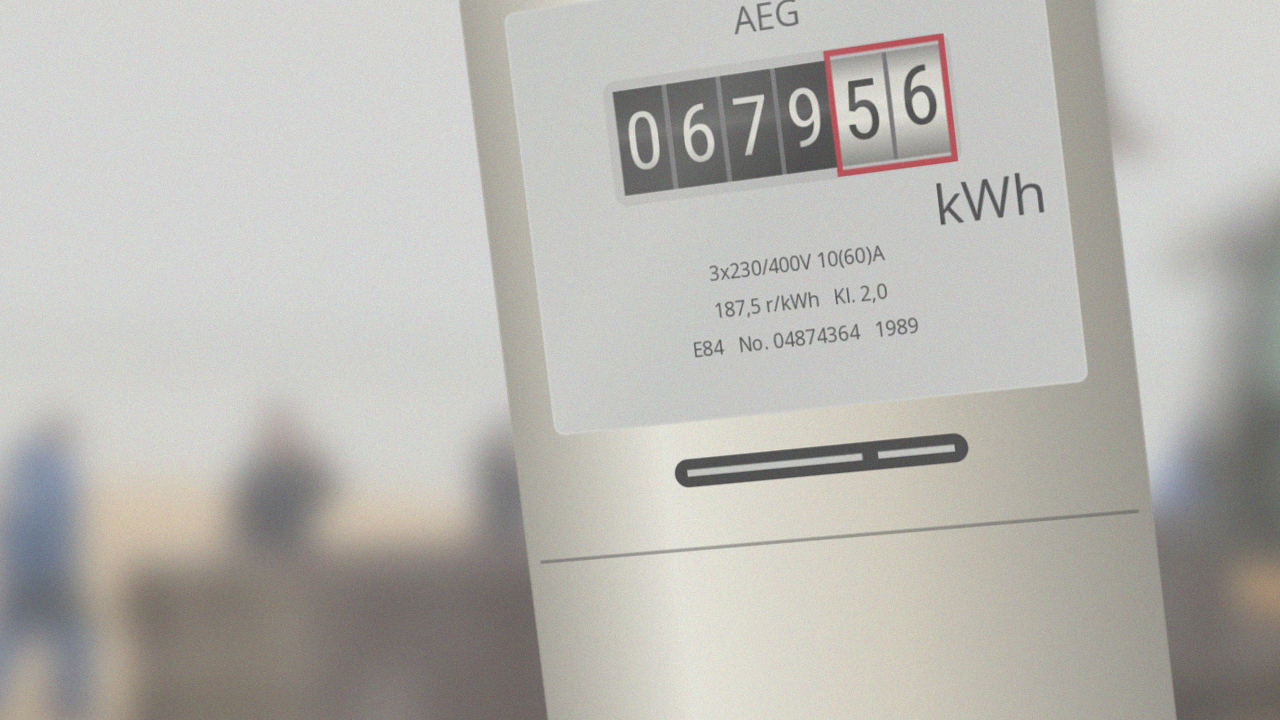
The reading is 679.56 kWh
